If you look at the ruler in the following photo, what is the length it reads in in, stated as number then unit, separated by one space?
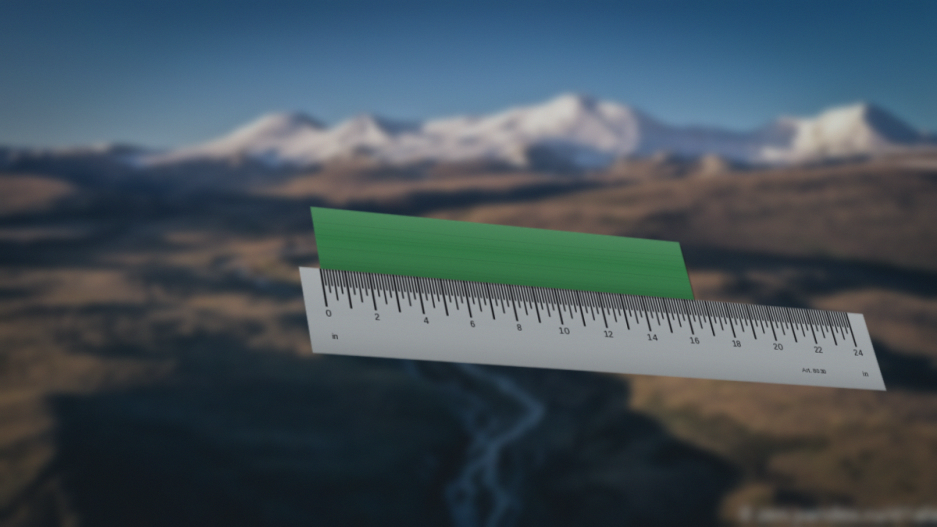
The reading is 16.5 in
